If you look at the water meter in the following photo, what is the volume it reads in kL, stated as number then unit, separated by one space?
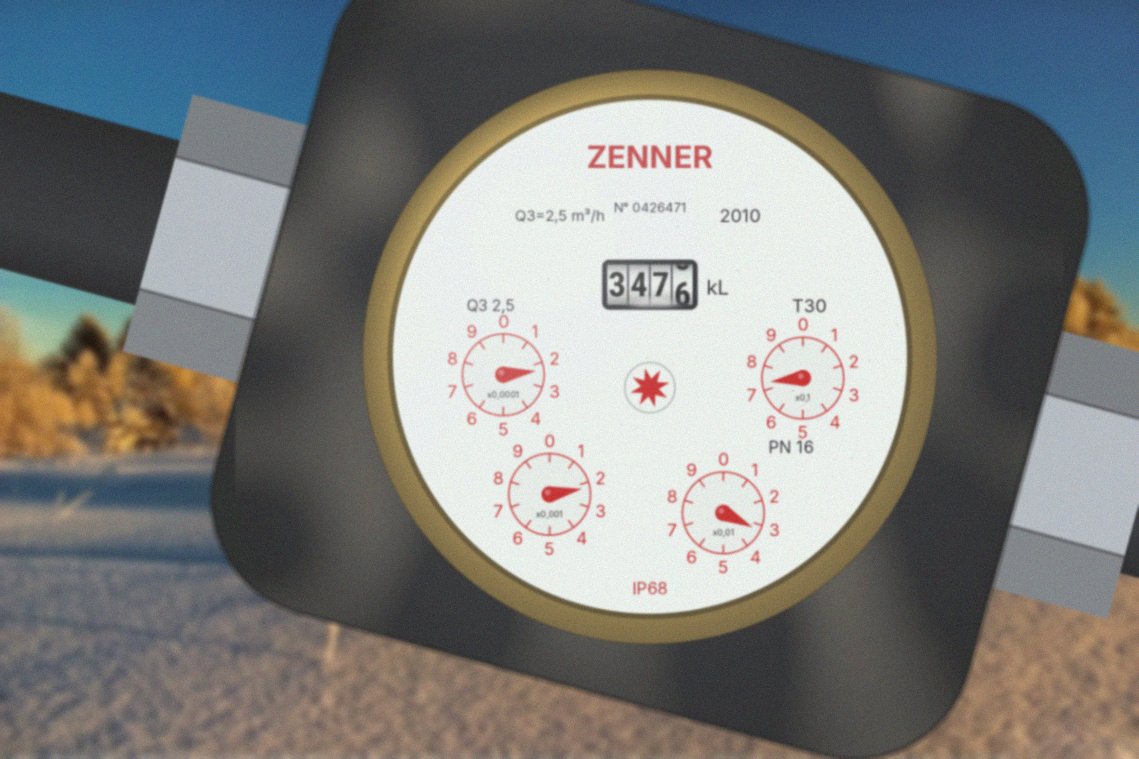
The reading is 3475.7322 kL
